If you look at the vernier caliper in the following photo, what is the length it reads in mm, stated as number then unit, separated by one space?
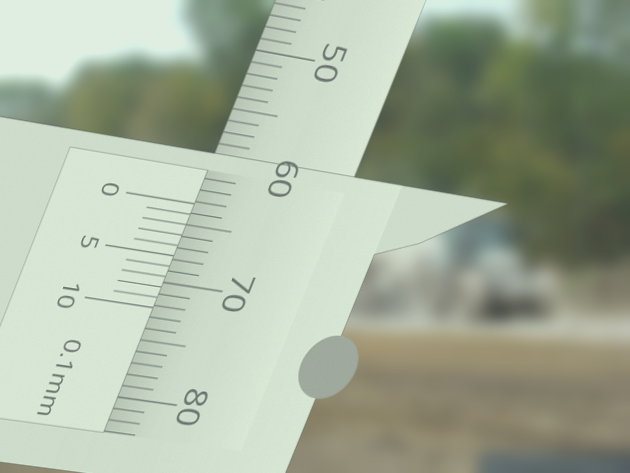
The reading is 63.2 mm
